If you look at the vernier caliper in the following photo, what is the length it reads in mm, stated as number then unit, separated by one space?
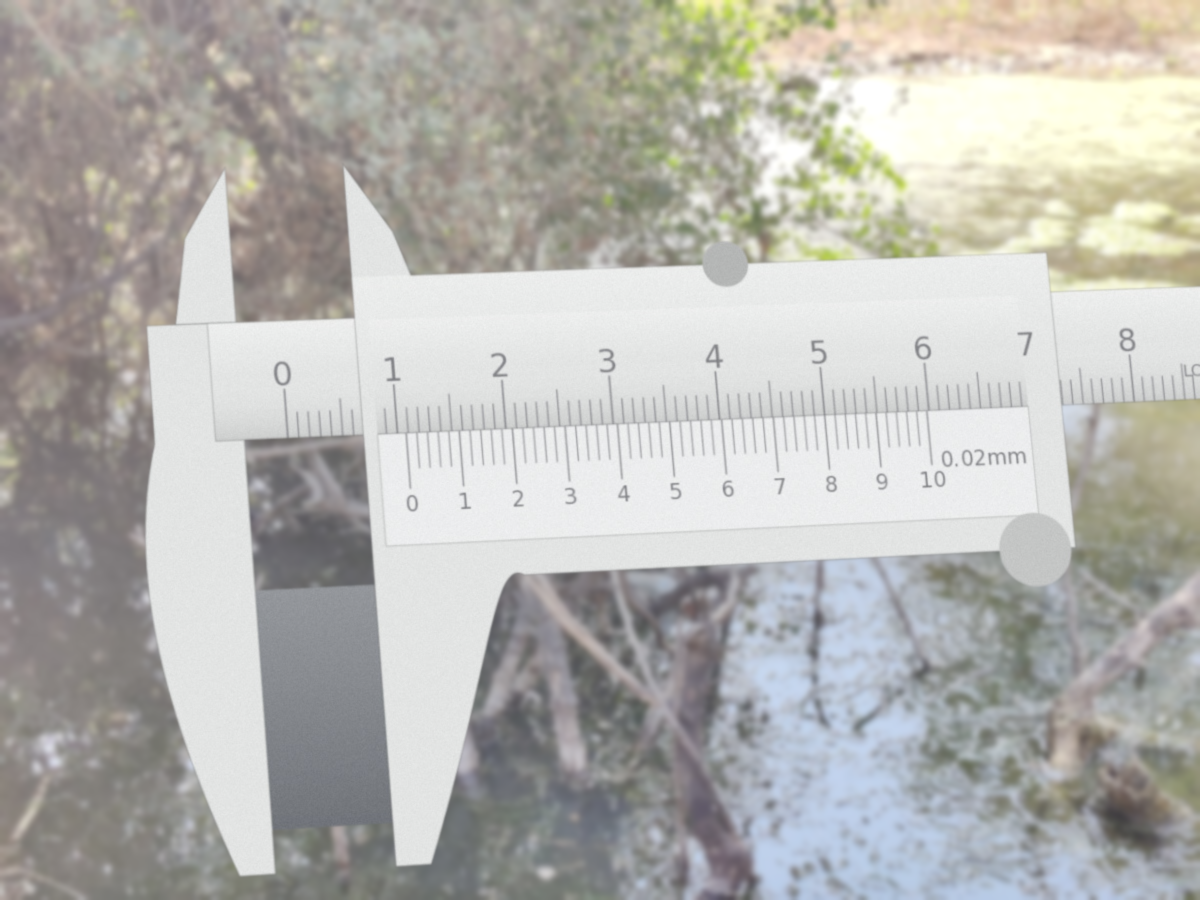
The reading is 10.8 mm
